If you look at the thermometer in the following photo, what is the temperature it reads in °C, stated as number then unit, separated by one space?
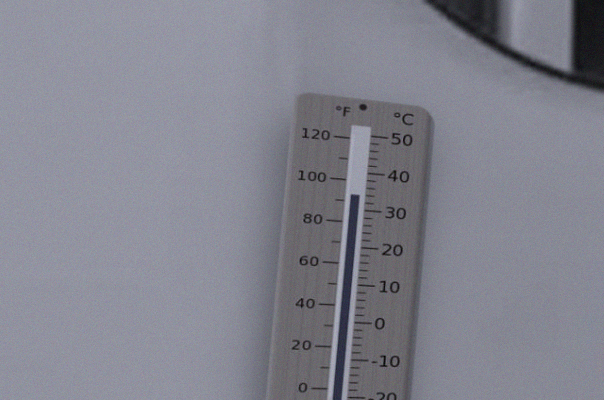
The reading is 34 °C
